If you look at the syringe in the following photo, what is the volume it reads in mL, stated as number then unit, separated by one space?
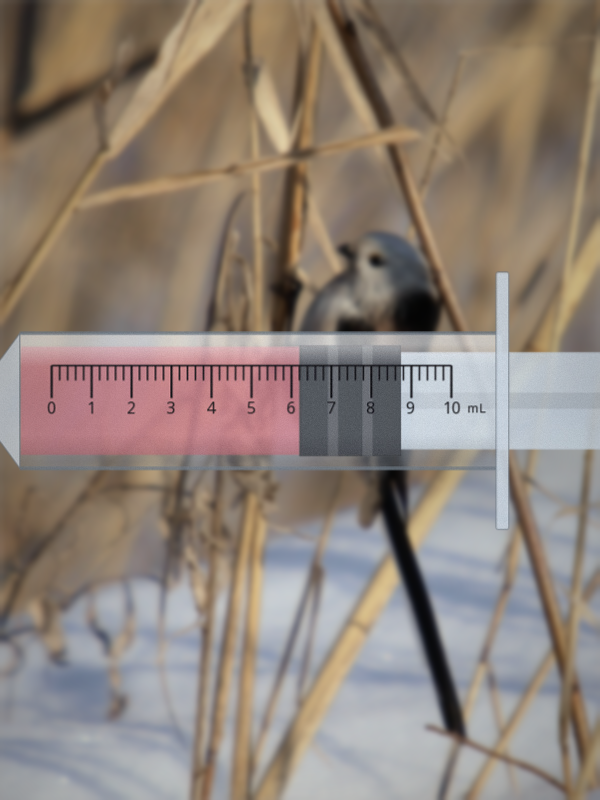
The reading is 6.2 mL
